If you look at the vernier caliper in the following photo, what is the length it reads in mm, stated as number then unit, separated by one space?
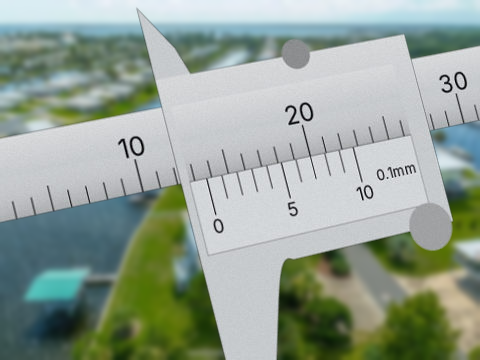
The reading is 13.7 mm
